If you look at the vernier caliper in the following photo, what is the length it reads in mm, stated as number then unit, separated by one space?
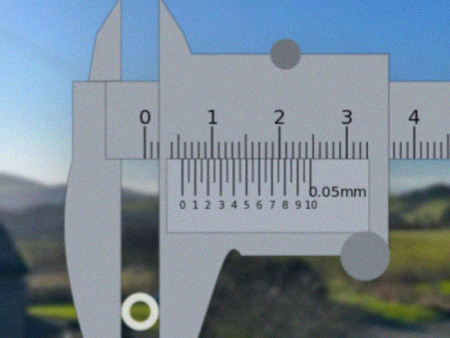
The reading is 5.6 mm
